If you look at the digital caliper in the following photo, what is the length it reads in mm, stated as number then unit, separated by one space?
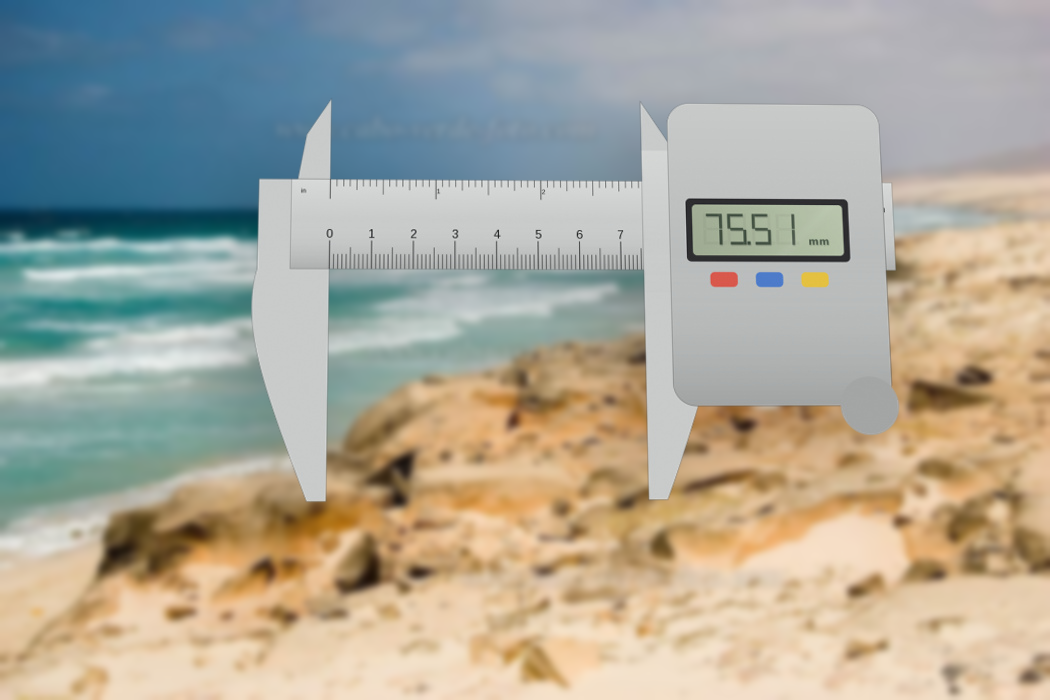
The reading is 75.51 mm
